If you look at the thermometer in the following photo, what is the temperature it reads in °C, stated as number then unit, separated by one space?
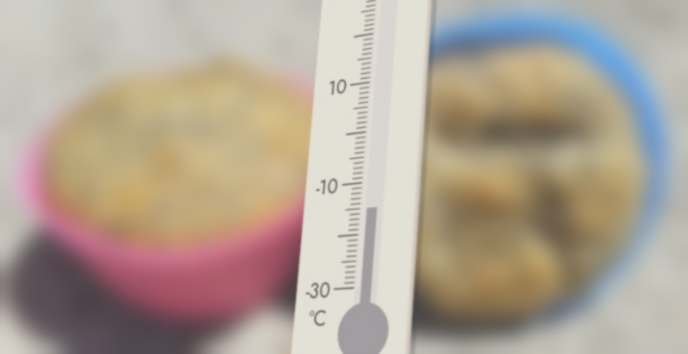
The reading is -15 °C
